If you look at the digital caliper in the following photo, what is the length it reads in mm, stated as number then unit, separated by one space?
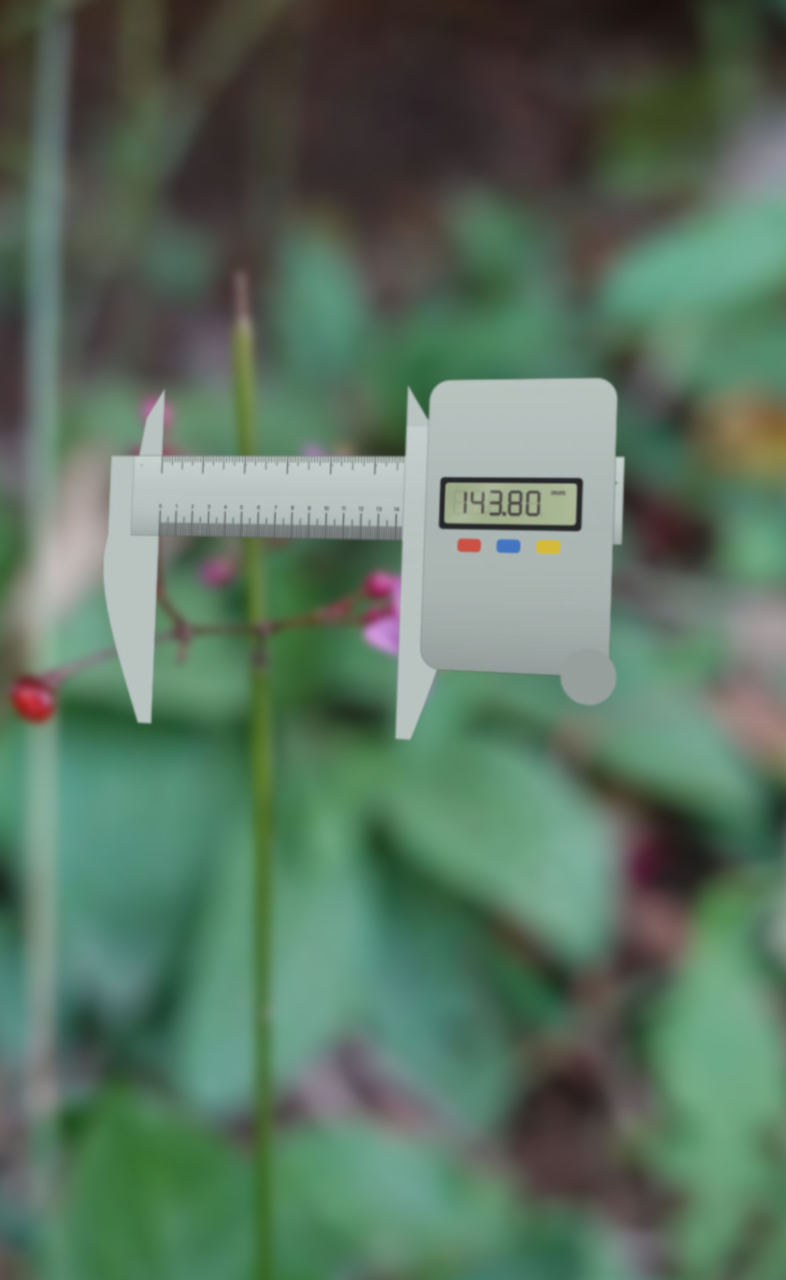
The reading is 143.80 mm
